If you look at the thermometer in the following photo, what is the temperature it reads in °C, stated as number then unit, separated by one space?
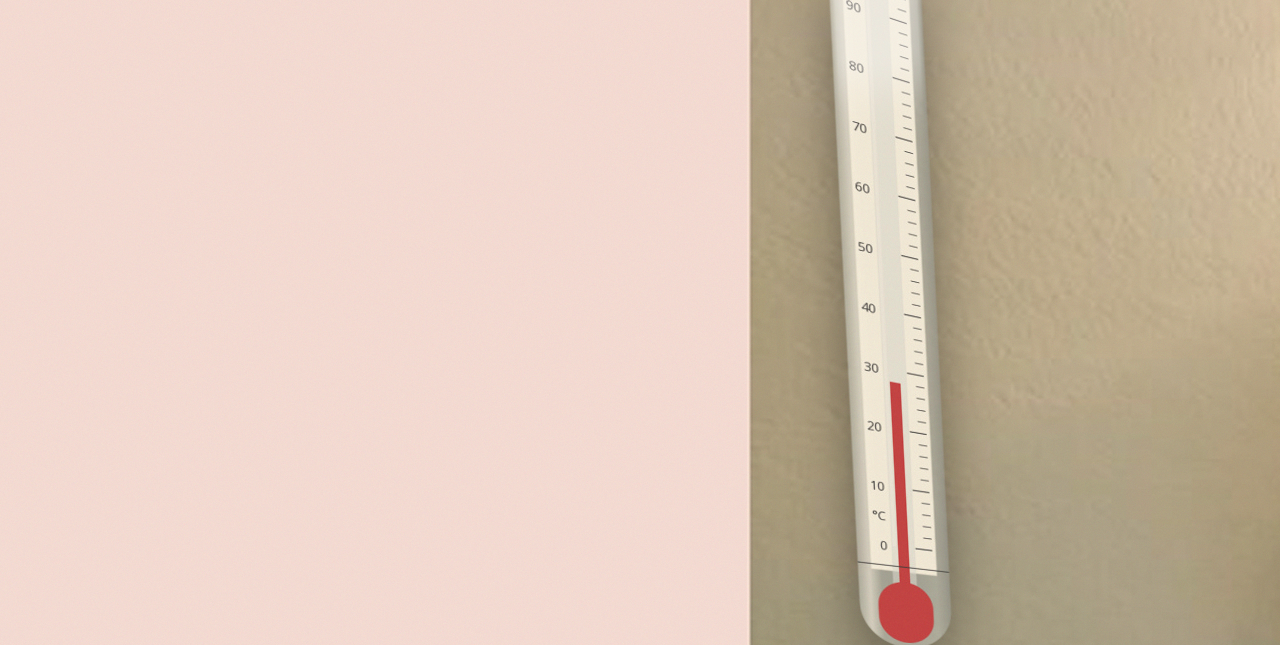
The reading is 28 °C
